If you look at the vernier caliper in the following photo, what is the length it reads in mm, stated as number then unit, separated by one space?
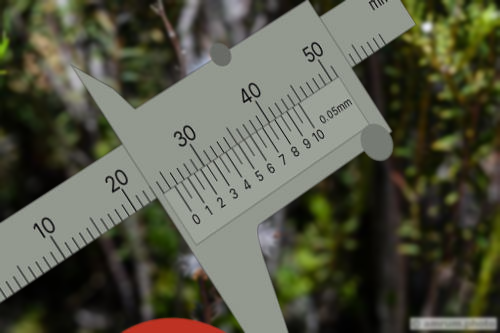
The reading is 25.6 mm
